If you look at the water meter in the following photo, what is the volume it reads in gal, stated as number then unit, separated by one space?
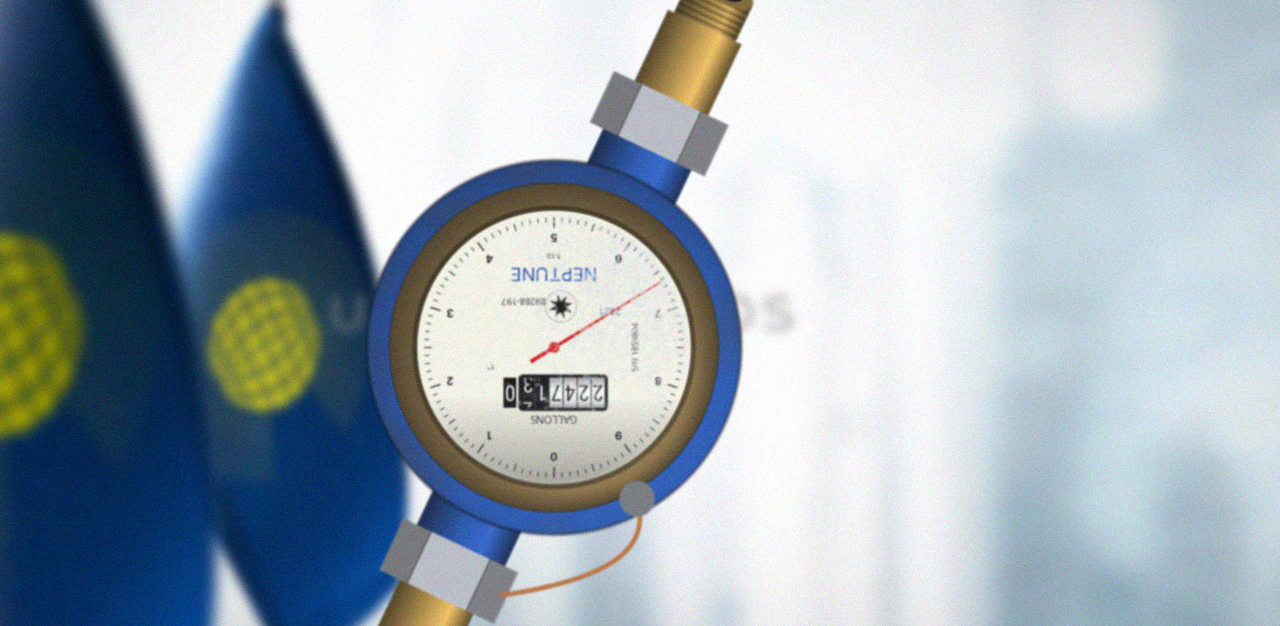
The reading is 2247126.6 gal
